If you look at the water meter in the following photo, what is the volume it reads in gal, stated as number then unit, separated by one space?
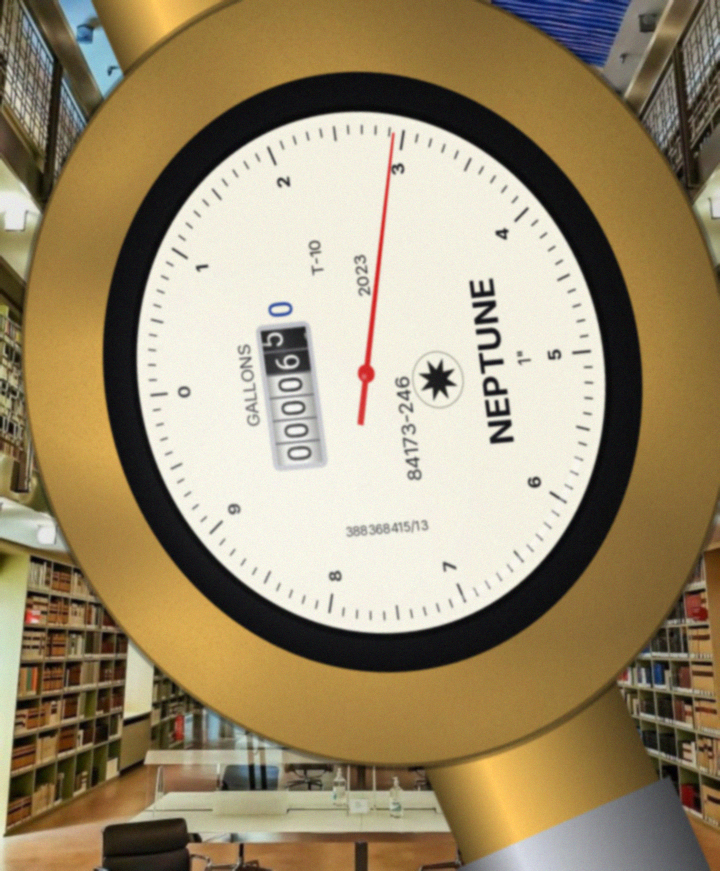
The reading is 652.9 gal
